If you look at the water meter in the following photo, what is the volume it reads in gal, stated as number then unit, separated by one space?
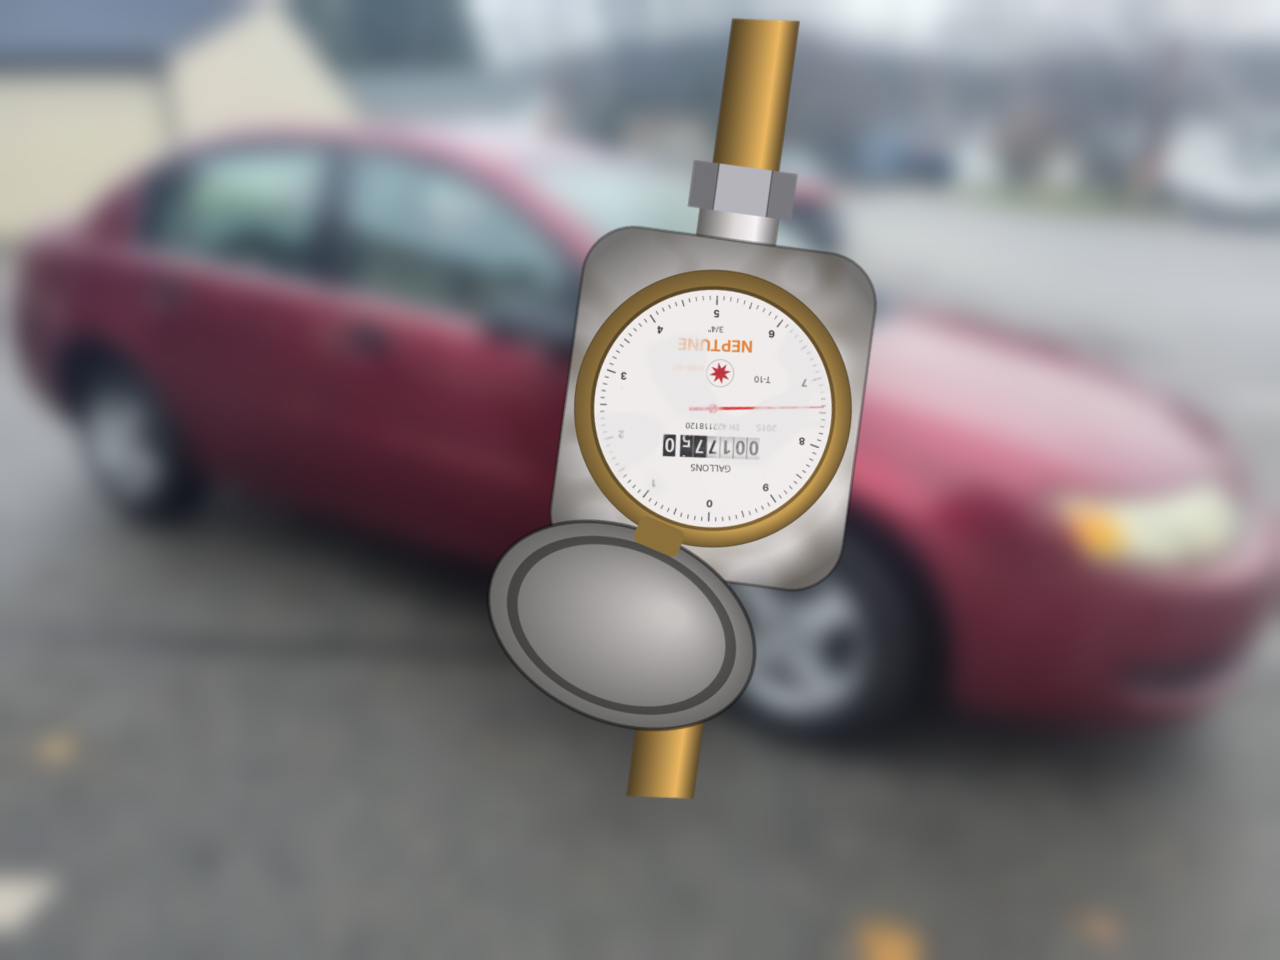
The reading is 17747.4 gal
